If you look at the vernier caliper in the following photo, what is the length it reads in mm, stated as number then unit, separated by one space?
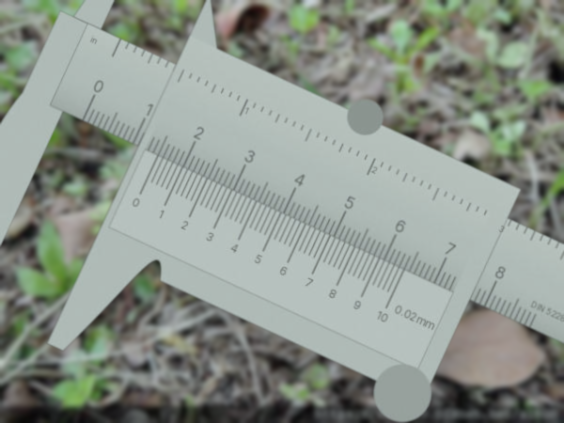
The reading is 15.0 mm
